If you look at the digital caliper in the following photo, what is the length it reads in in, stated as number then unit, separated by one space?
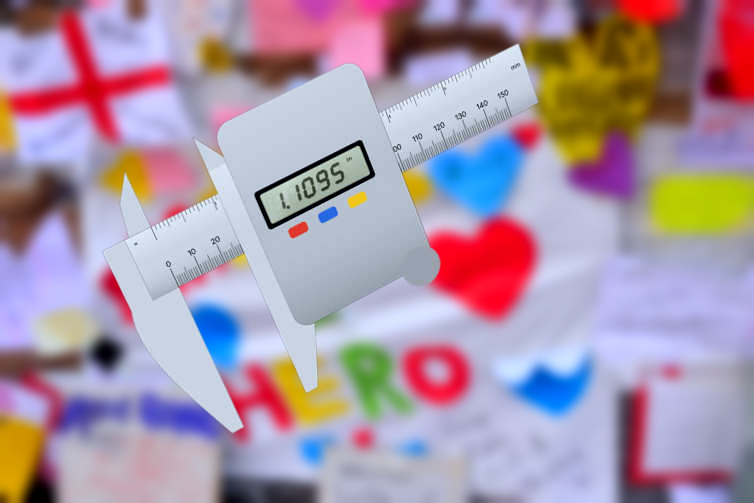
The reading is 1.1095 in
